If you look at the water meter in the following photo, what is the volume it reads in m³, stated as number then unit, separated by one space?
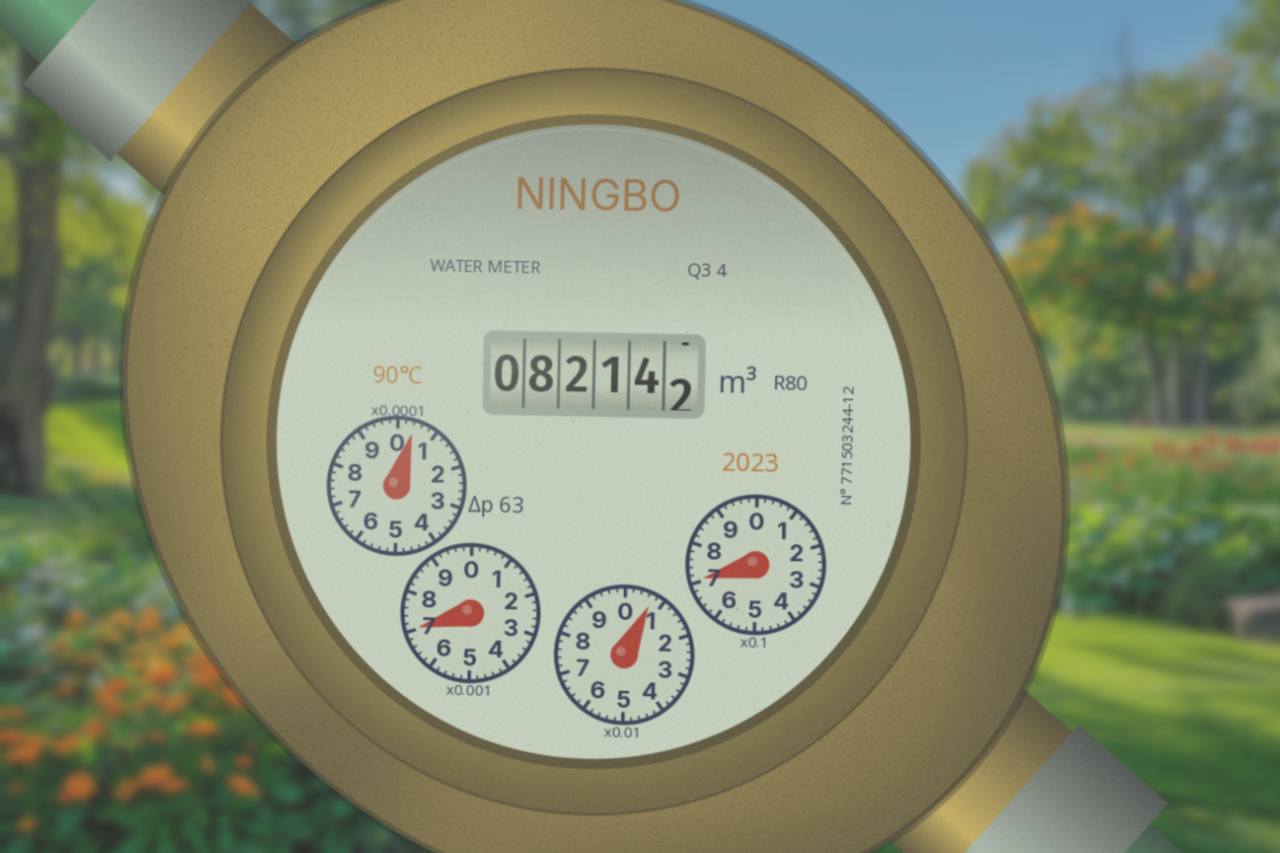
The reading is 82141.7070 m³
